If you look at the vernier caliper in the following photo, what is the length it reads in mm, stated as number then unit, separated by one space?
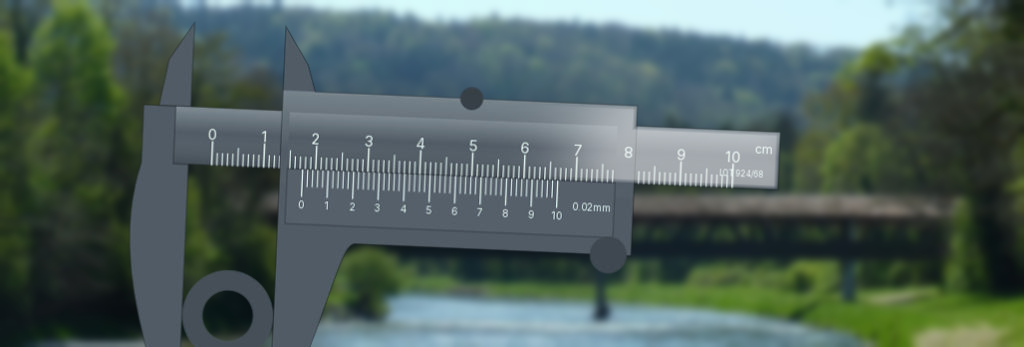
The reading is 17.5 mm
